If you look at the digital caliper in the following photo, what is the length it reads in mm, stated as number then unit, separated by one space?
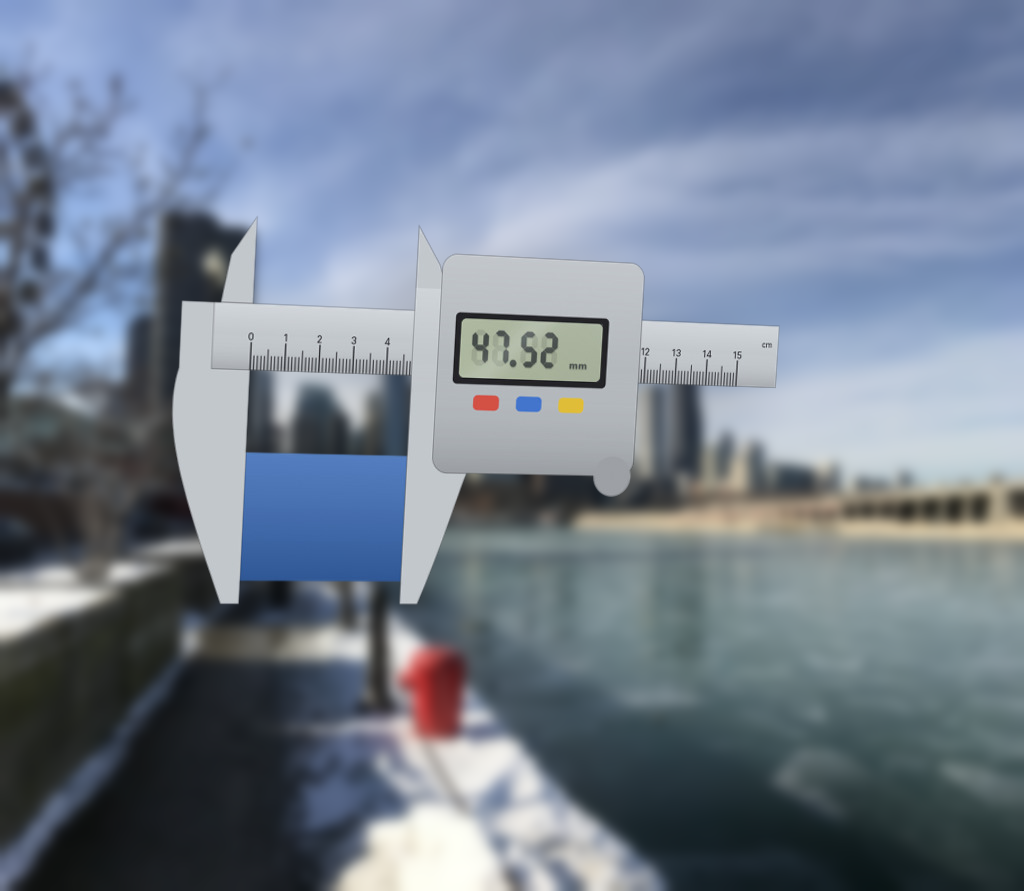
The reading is 47.52 mm
